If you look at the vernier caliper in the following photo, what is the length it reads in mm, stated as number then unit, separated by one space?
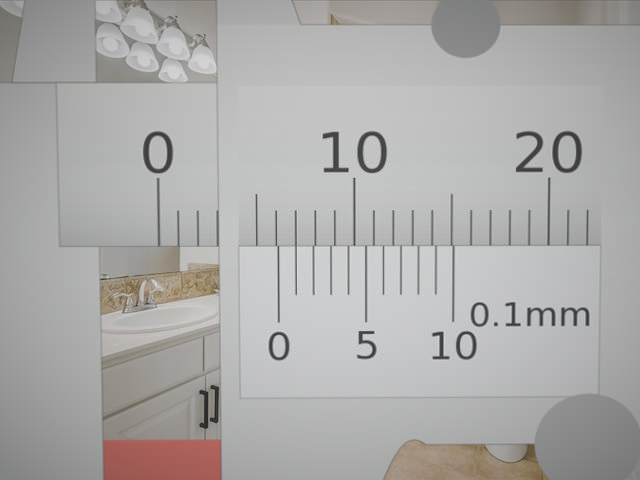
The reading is 6.1 mm
